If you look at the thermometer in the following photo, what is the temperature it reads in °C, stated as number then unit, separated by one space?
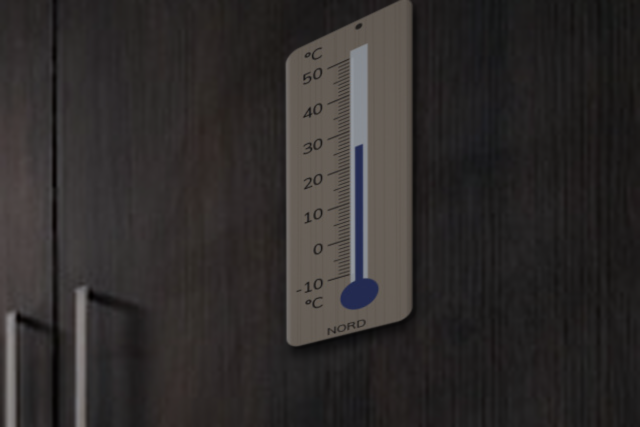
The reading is 25 °C
